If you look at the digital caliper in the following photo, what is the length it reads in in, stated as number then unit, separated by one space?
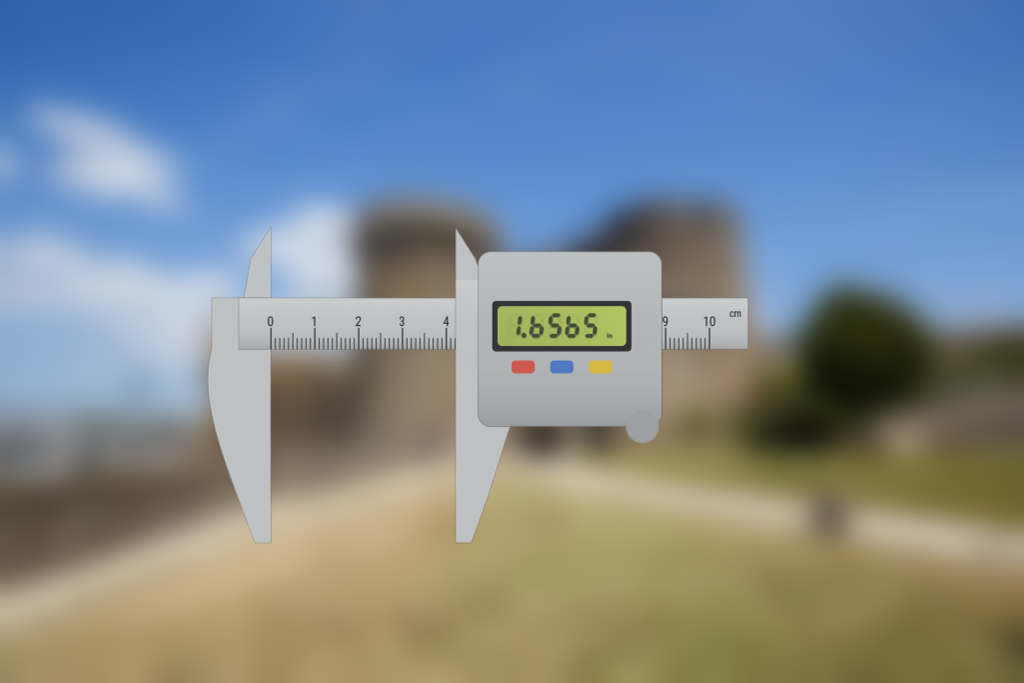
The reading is 1.6565 in
